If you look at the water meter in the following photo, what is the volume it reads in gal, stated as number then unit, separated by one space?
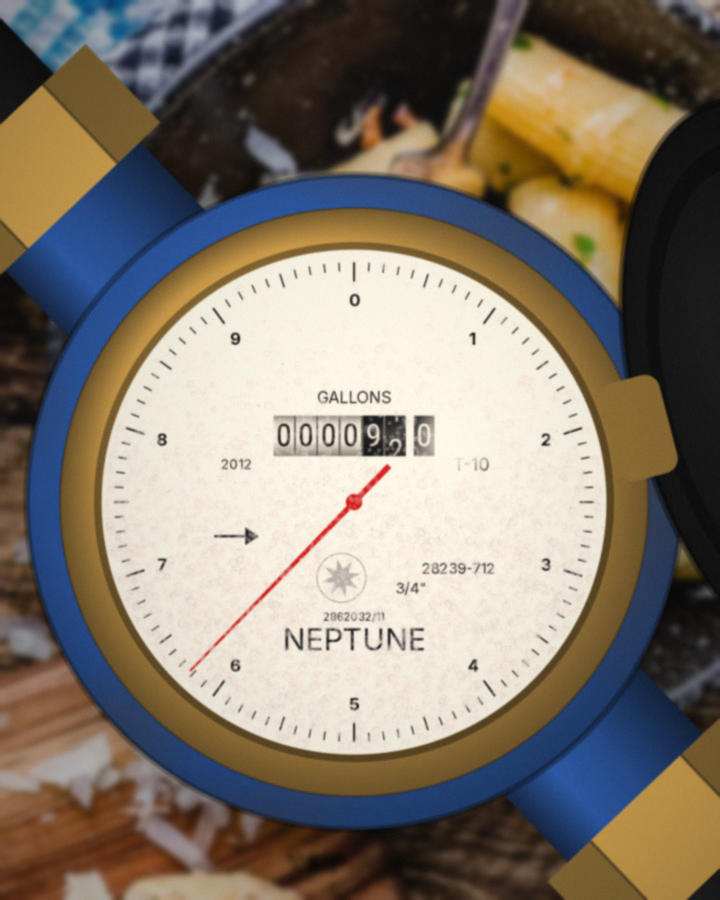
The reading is 916.2 gal
